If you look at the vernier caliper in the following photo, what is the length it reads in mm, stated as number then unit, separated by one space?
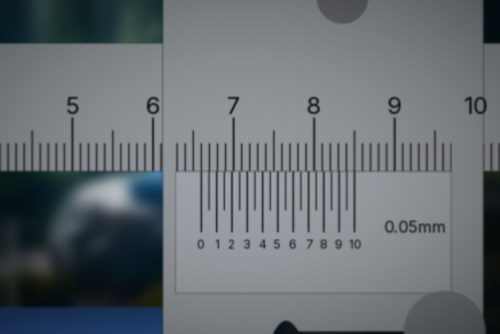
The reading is 66.0 mm
